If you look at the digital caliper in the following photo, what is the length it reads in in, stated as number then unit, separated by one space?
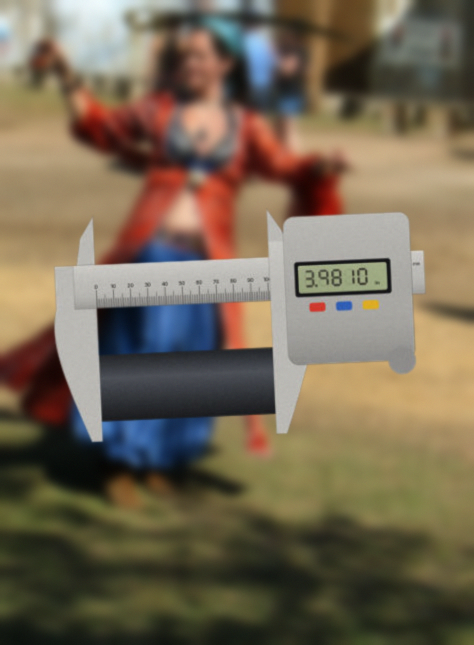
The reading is 3.9810 in
